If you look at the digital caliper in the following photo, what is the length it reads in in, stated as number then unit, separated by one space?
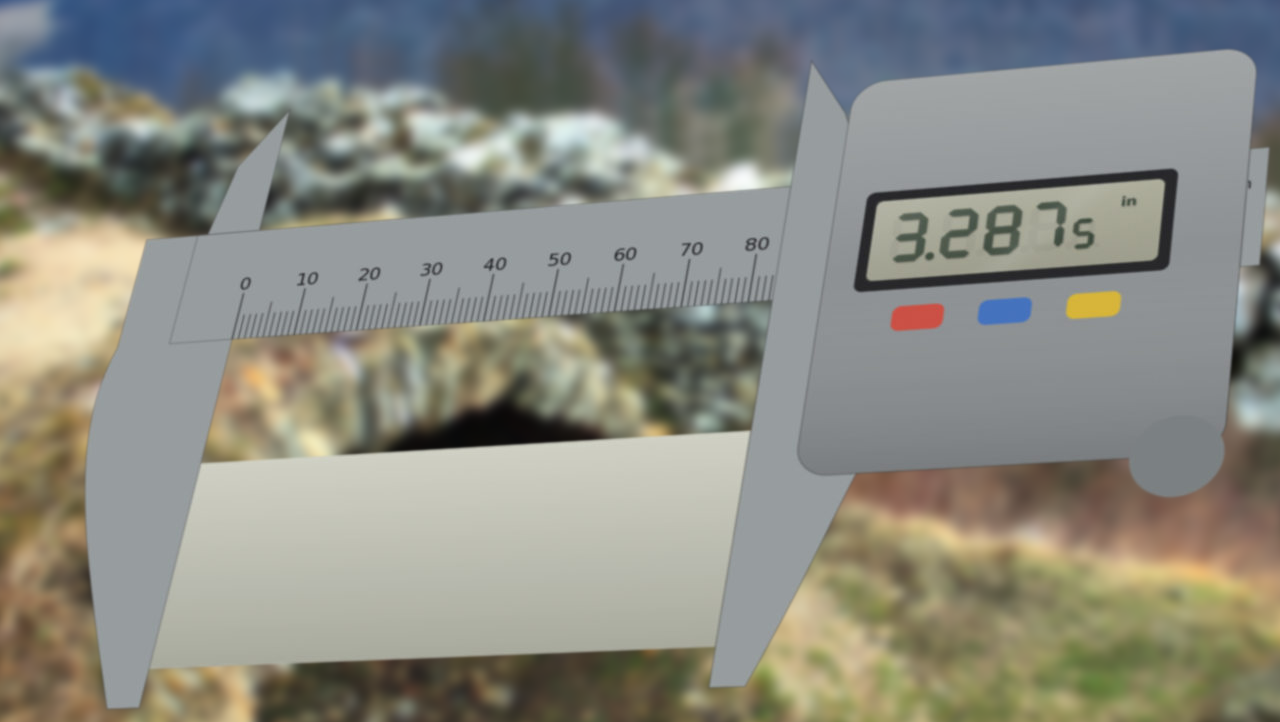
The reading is 3.2875 in
